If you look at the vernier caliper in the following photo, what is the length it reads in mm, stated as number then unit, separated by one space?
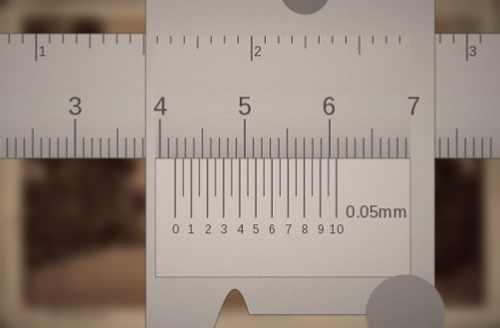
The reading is 41.8 mm
